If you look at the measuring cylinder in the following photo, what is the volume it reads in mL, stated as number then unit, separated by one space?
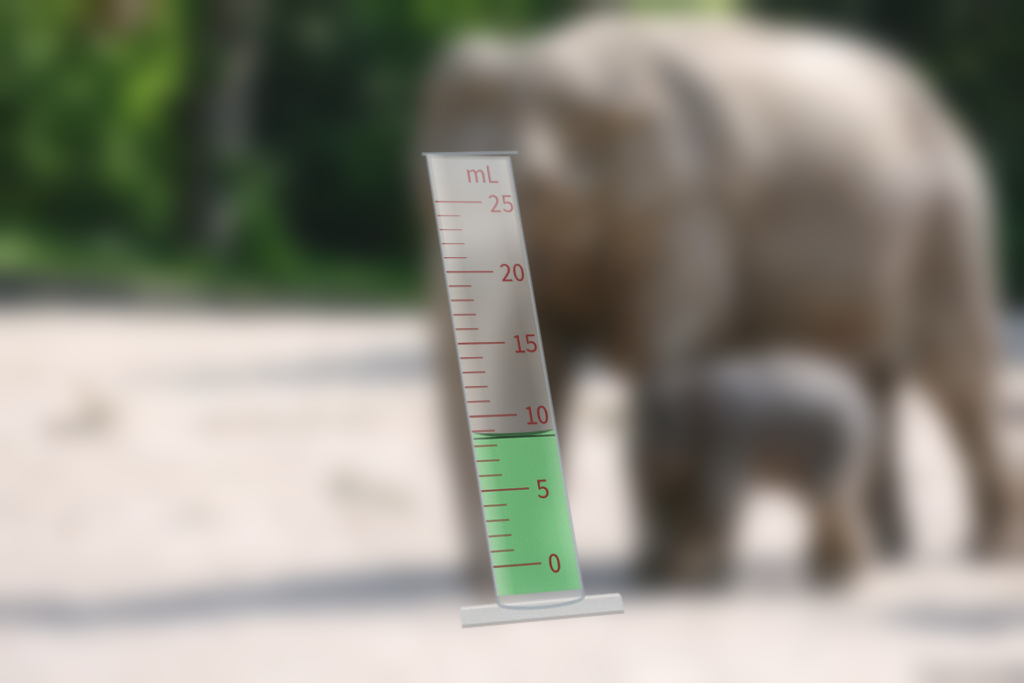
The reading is 8.5 mL
